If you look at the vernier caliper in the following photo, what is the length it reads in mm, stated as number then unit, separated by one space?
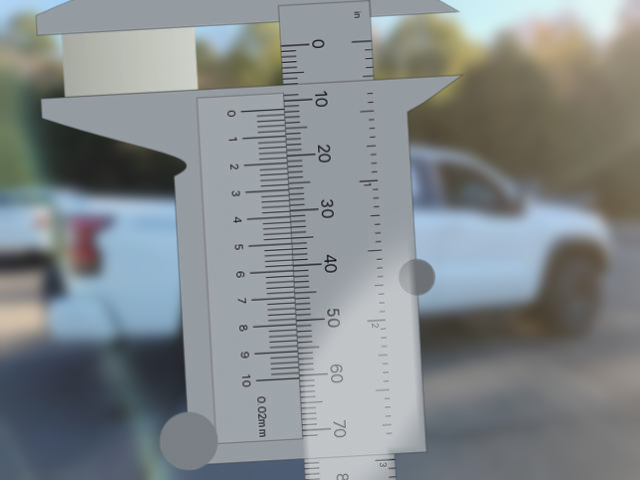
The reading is 11.5 mm
